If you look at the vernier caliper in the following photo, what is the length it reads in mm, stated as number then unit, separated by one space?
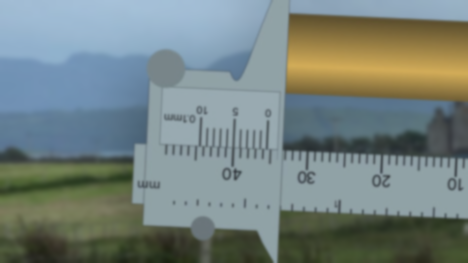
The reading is 35.5 mm
